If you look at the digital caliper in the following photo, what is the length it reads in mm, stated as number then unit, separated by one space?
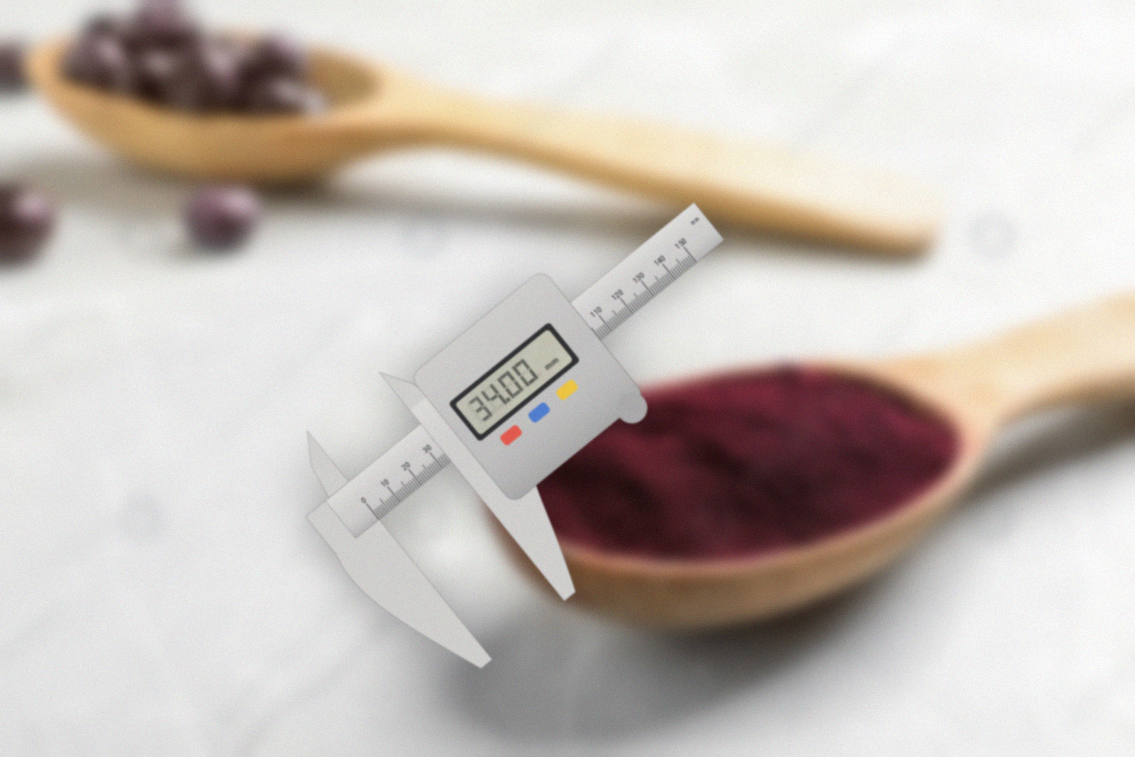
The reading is 34.00 mm
